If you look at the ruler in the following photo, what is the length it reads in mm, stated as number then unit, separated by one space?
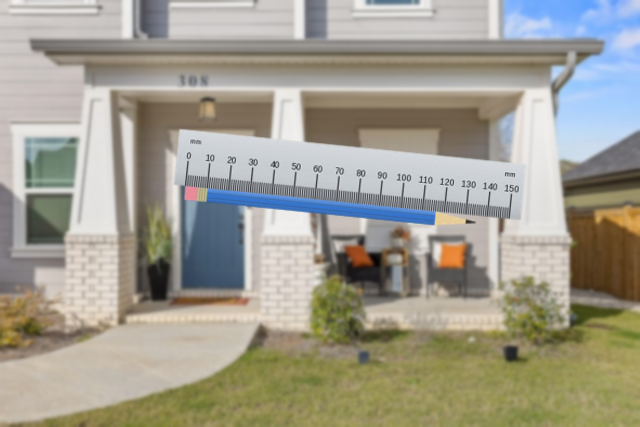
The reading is 135 mm
